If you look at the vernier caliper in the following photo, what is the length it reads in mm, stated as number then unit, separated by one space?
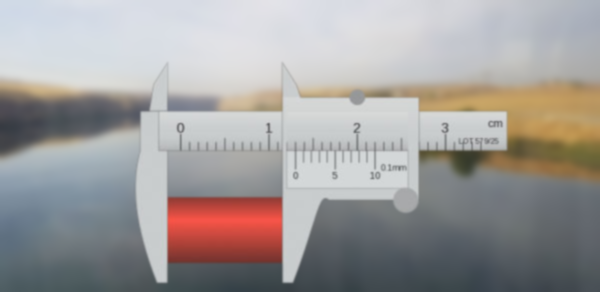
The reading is 13.0 mm
